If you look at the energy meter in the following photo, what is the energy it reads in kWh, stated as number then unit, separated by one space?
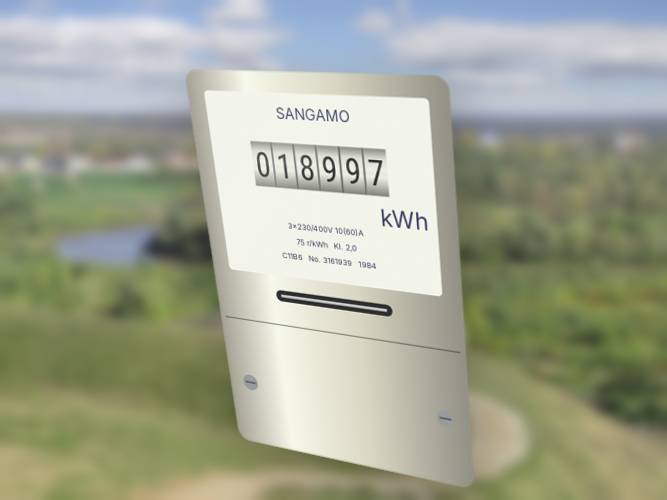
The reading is 18997 kWh
